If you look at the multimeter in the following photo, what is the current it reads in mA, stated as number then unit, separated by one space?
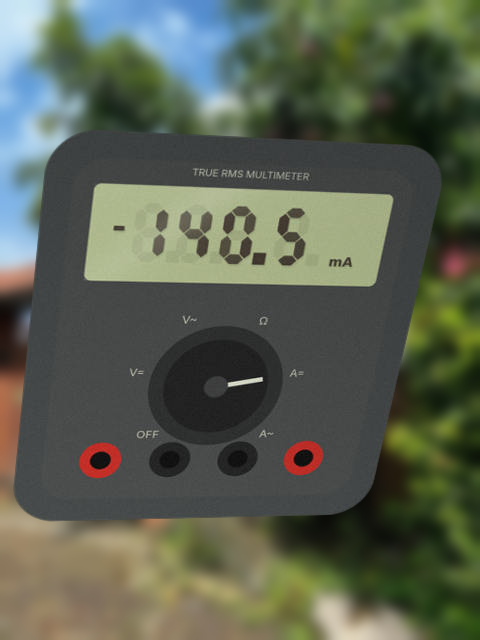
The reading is -140.5 mA
